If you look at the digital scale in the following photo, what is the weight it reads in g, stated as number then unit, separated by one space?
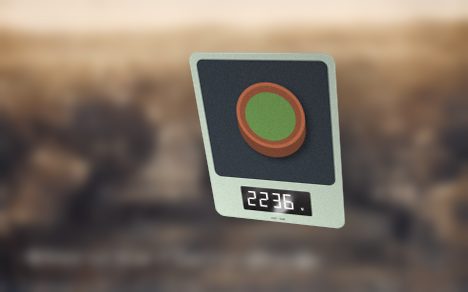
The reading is 2236 g
